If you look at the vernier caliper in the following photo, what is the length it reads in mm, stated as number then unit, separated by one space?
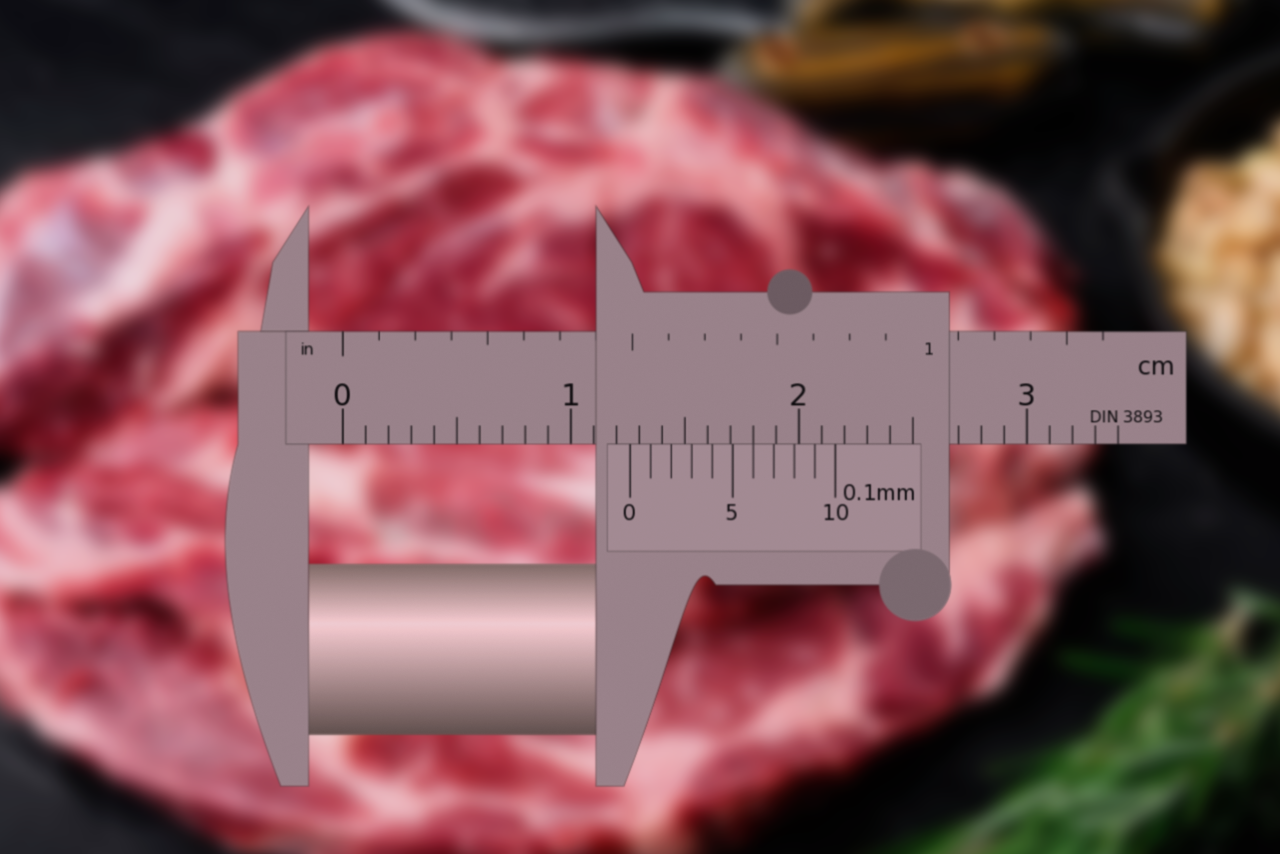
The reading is 12.6 mm
